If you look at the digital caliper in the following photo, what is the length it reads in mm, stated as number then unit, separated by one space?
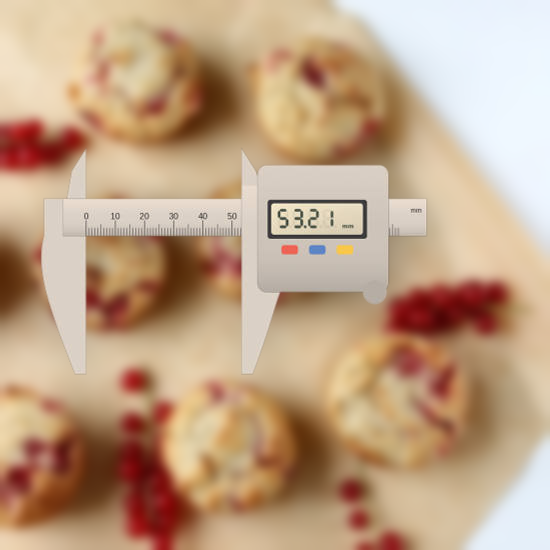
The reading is 53.21 mm
